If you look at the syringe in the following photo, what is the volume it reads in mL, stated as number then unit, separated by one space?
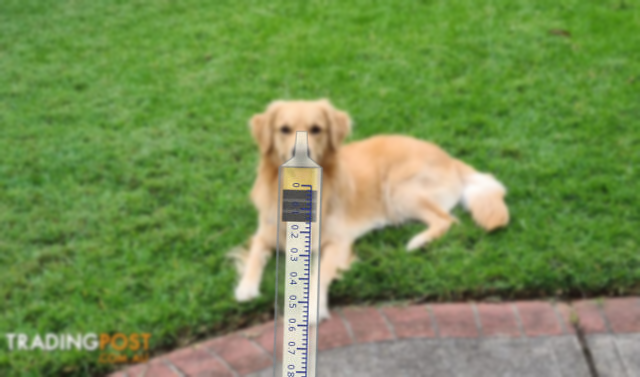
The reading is 0.02 mL
